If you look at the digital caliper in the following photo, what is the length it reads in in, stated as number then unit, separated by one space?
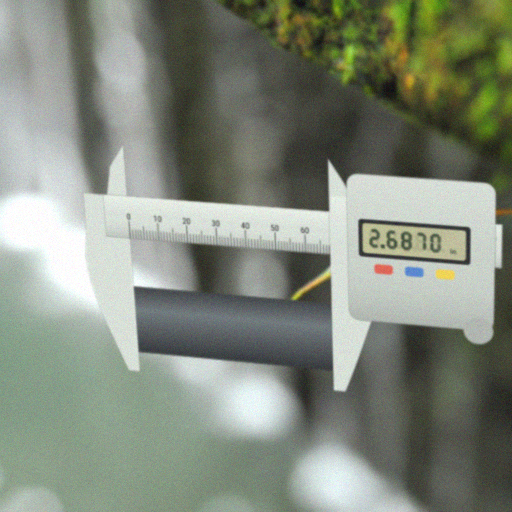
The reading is 2.6870 in
